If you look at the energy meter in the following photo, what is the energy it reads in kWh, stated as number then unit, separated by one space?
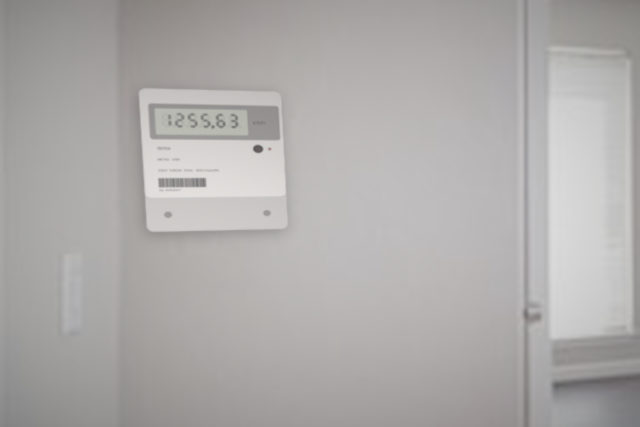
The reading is 1255.63 kWh
